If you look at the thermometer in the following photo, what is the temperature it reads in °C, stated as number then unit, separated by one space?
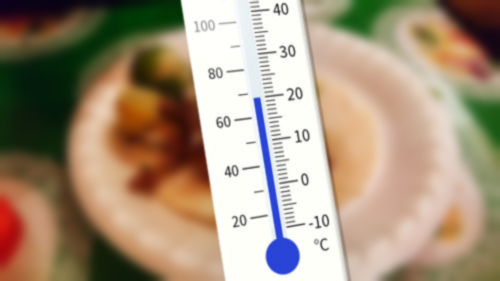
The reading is 20 °C
